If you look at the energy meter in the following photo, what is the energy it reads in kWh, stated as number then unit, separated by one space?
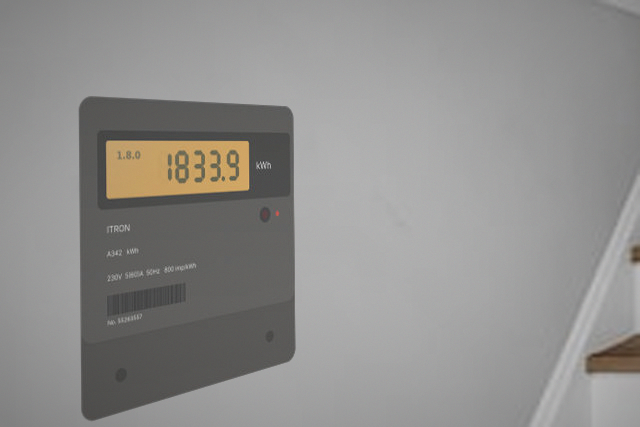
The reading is 1833.9 kWh
